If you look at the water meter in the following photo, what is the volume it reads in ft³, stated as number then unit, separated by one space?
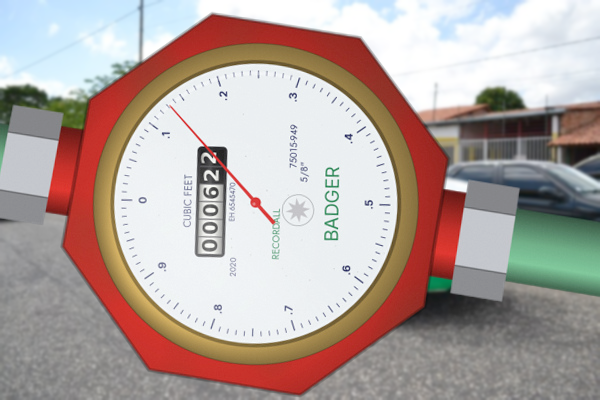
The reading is 622.13 ft³
